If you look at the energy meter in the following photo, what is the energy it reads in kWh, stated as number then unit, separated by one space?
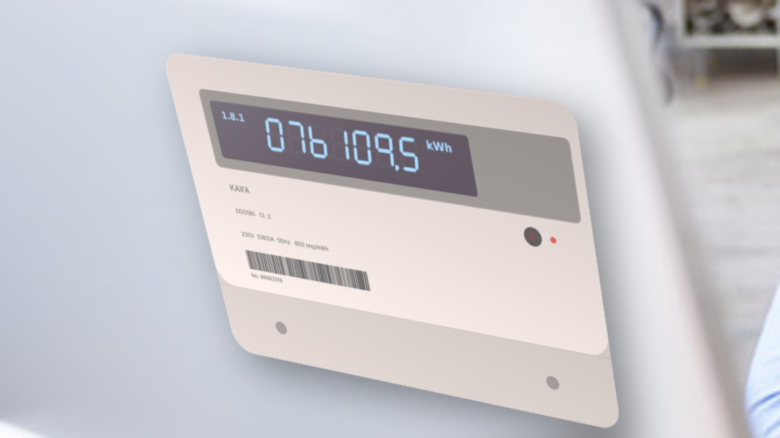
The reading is 76109.5 kWh
